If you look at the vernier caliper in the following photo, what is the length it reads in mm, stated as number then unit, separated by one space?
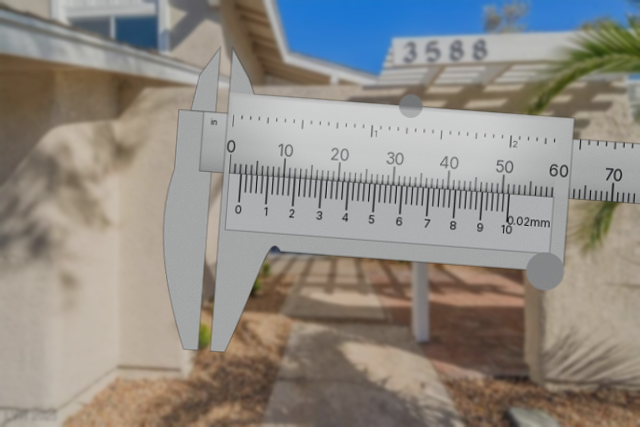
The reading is 2.2 mm
